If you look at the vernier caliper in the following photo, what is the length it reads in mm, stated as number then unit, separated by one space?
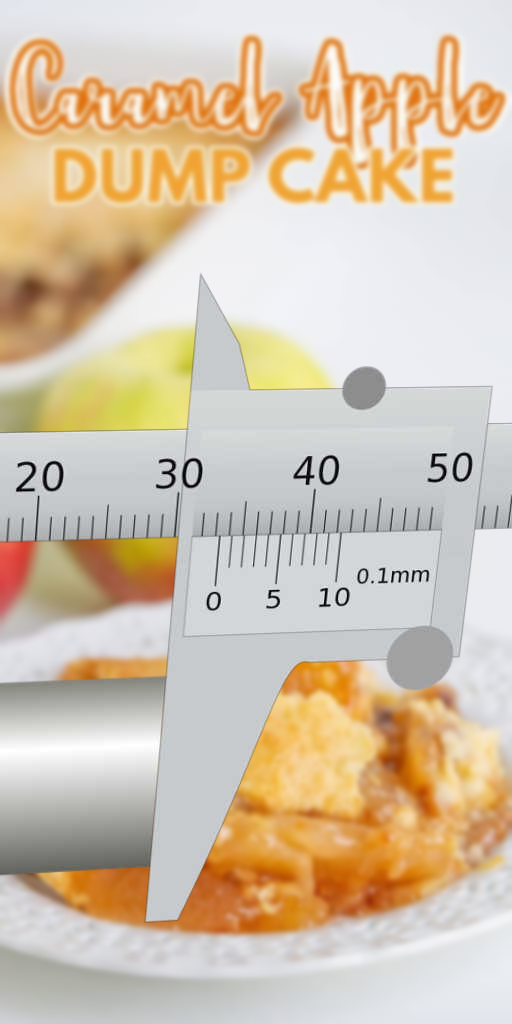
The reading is 33.3 mm
